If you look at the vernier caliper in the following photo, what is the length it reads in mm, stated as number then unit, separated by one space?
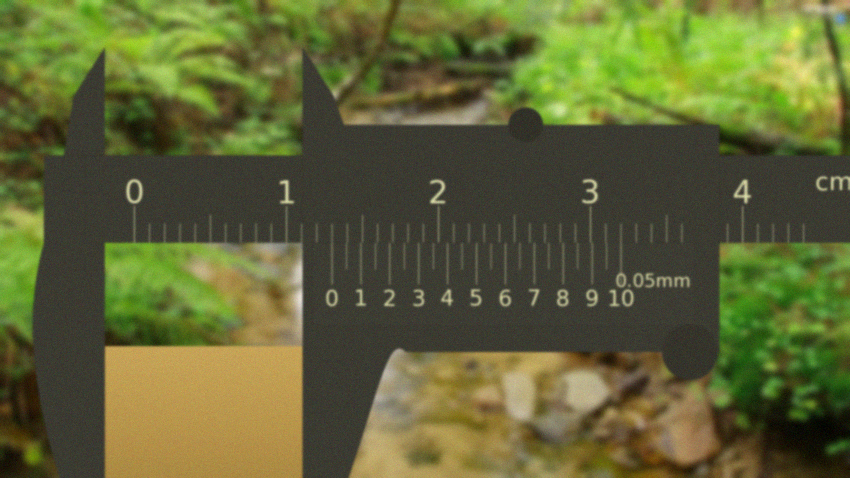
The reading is 13.0 mm
